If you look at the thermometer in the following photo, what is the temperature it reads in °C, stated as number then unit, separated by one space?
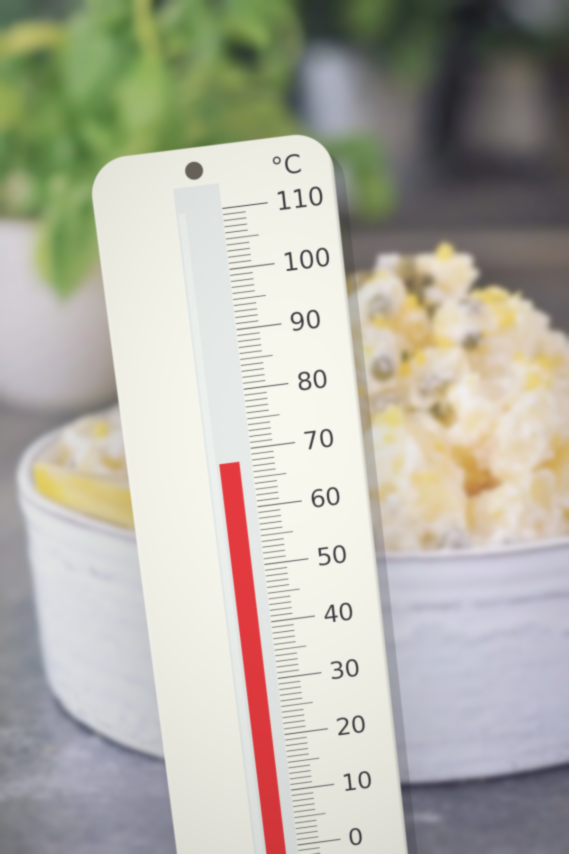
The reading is 68 °C
